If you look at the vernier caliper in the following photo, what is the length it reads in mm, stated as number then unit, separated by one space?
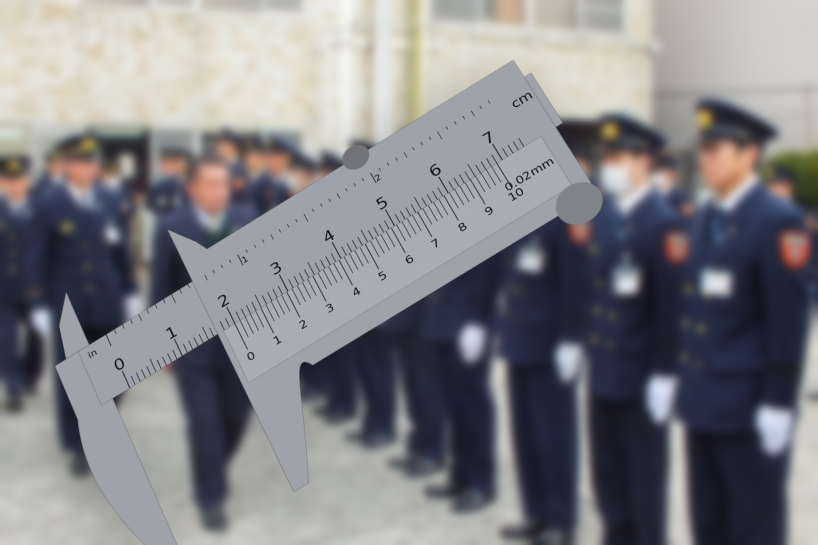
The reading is 20.0 mm
